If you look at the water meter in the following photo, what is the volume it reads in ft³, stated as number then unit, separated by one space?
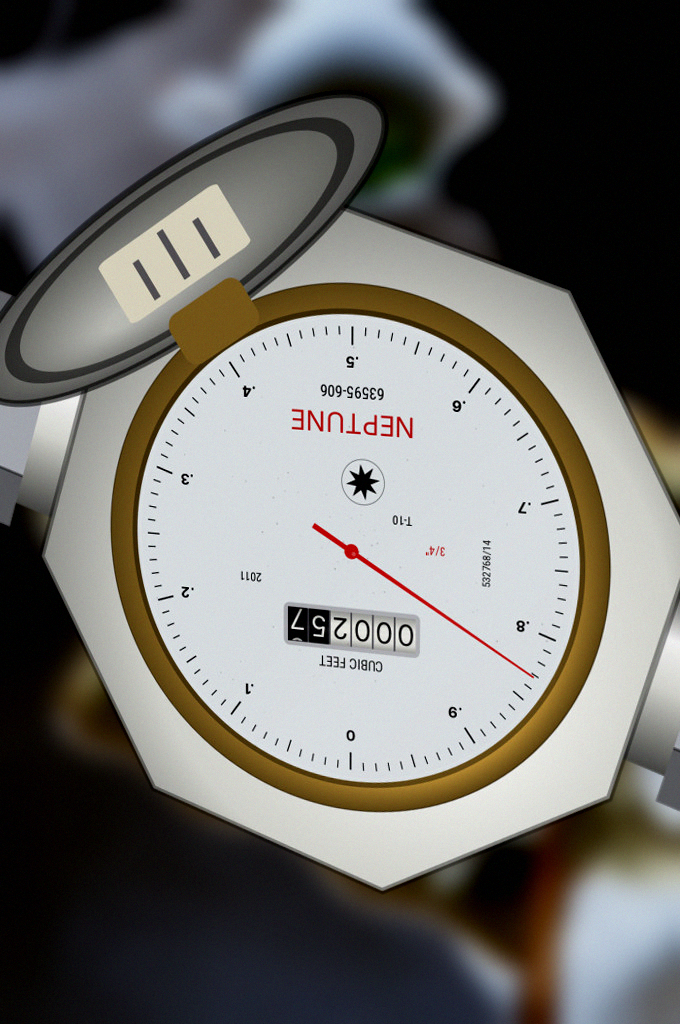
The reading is 256.83 ft³
